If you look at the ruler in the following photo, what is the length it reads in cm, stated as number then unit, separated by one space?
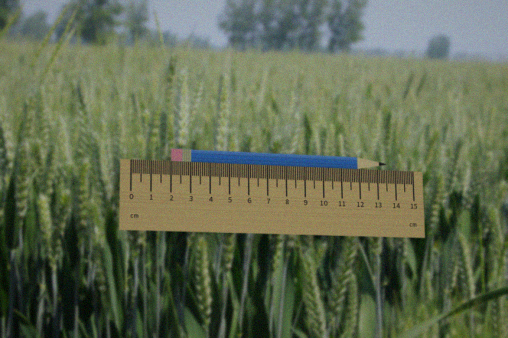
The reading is 11.5 cm
